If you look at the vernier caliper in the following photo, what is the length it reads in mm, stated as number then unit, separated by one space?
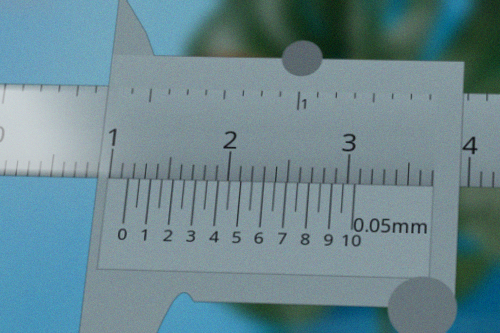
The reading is 11.6 mm
